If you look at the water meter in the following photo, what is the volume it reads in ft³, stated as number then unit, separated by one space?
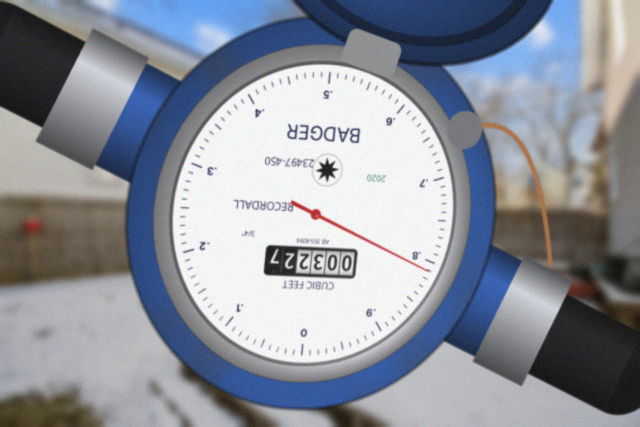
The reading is 3226.81 ft³
